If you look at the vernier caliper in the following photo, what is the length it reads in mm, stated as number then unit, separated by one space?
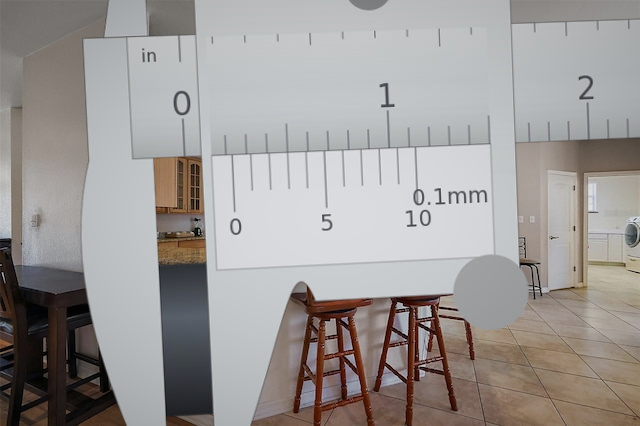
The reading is 2.3 mm
